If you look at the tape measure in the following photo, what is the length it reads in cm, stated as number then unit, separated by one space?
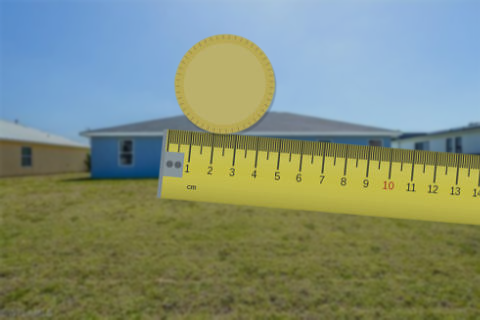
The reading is 4.5 cm
